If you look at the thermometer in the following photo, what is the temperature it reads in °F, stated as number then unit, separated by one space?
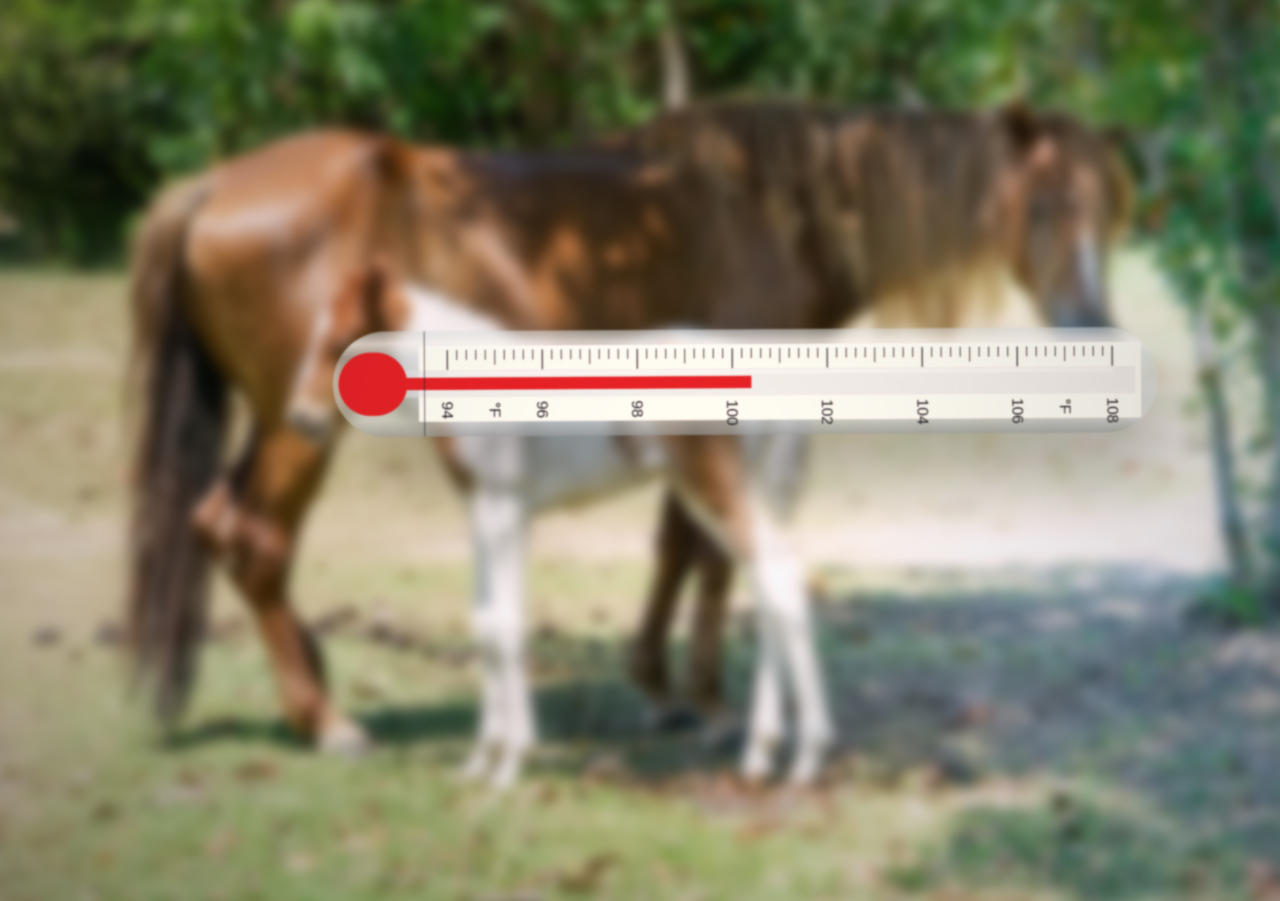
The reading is 100.4 °F
